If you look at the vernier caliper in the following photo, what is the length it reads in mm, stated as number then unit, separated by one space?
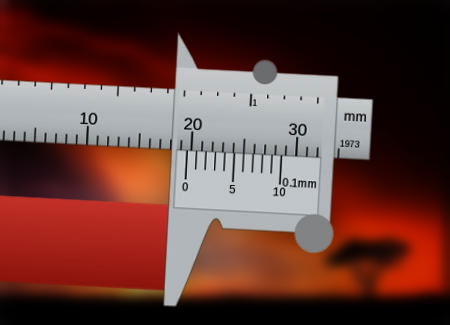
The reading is 19.6 mm
